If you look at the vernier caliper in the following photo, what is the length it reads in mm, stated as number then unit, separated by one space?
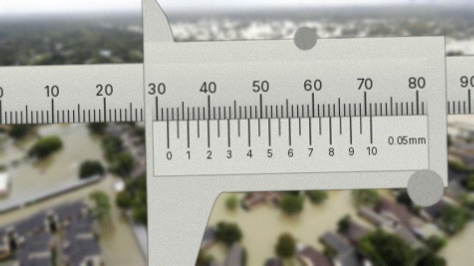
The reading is 32.0 mm
